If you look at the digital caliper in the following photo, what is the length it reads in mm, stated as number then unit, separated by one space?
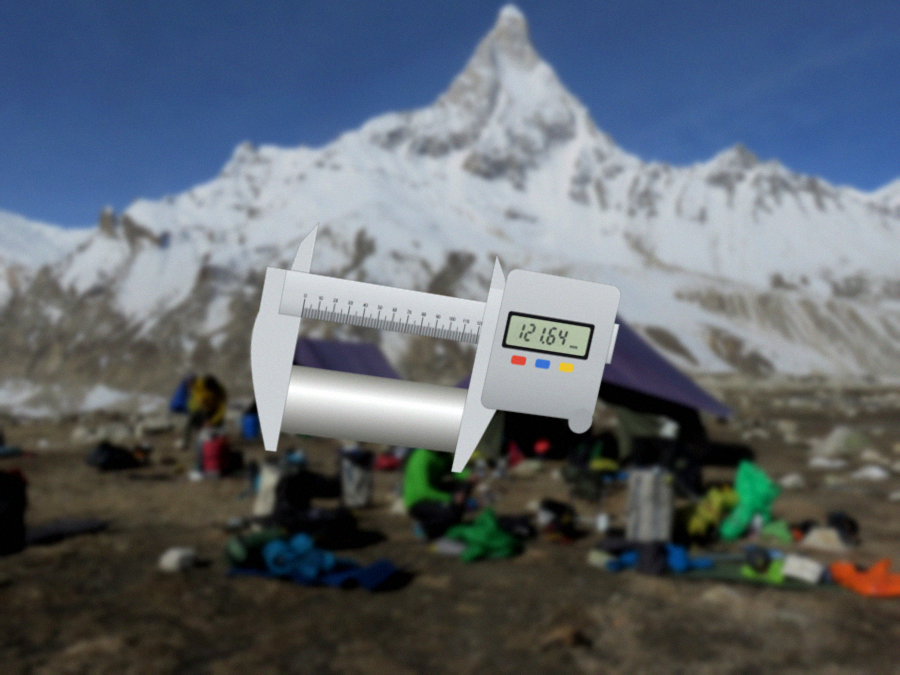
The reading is 121.64 mm
